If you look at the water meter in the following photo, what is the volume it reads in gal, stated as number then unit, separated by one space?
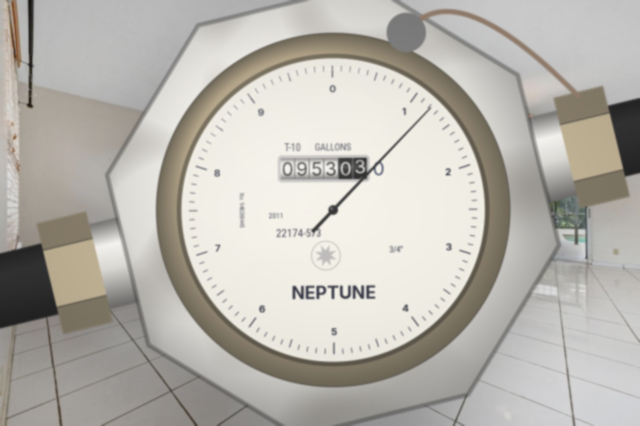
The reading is 953031.2 gal
